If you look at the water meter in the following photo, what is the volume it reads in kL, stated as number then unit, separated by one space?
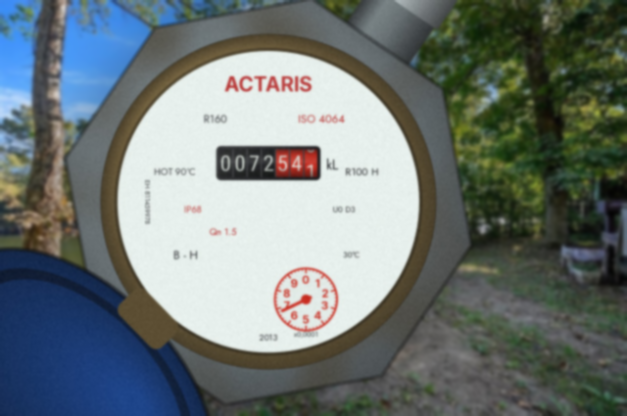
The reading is 72.5406 kL
